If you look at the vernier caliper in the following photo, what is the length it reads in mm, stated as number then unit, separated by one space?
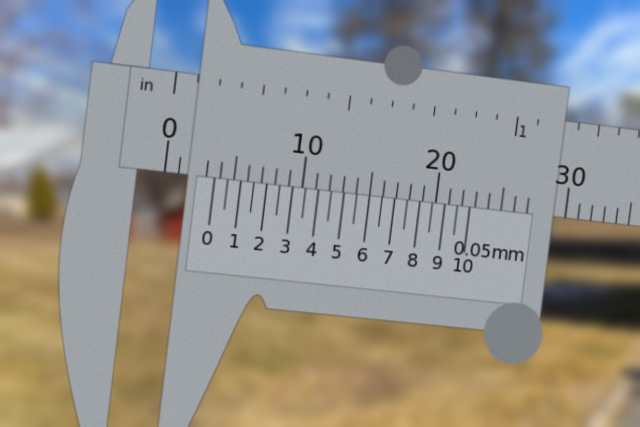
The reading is 3.6 mm
